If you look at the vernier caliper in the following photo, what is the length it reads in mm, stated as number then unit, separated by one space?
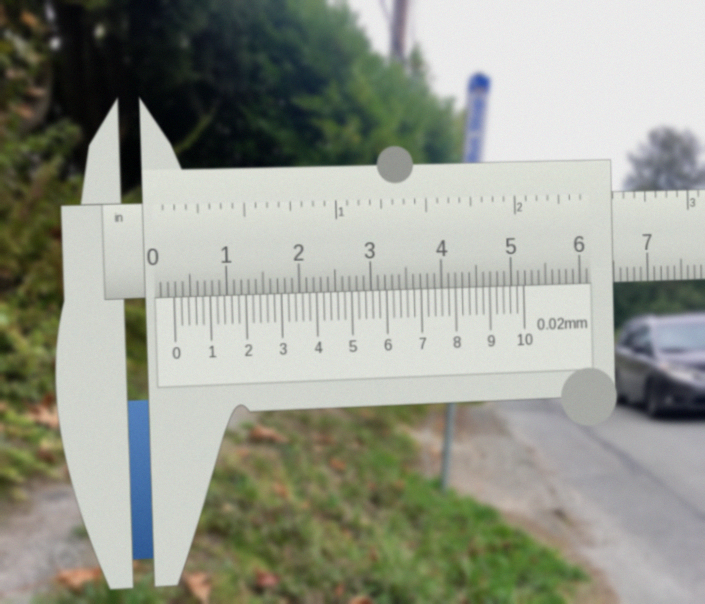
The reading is 2.8 mm
